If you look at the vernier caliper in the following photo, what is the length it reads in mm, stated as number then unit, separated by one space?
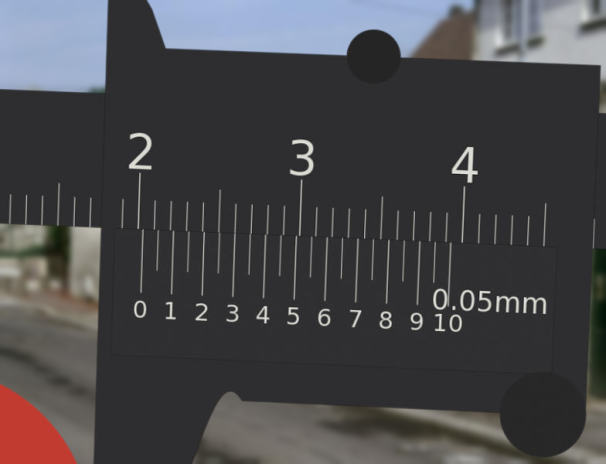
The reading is 20.3 mm
